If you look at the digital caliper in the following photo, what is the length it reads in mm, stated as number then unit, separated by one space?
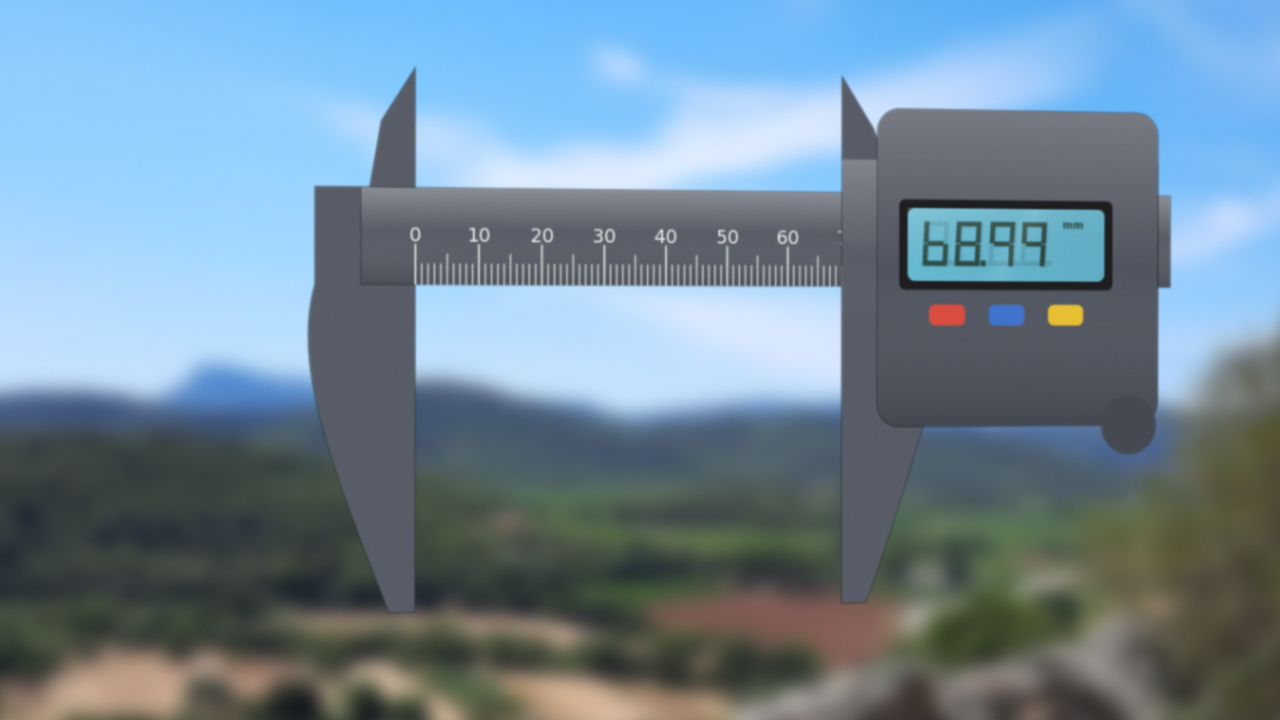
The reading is 68.99 mm
